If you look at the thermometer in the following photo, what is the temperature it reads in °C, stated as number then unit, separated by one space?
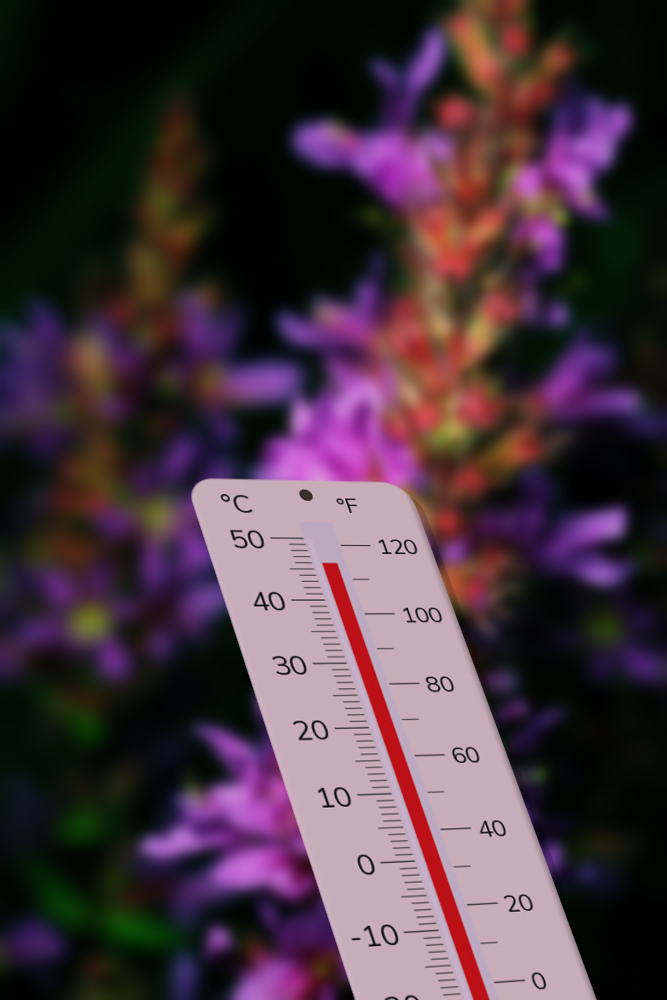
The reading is 46 °C
